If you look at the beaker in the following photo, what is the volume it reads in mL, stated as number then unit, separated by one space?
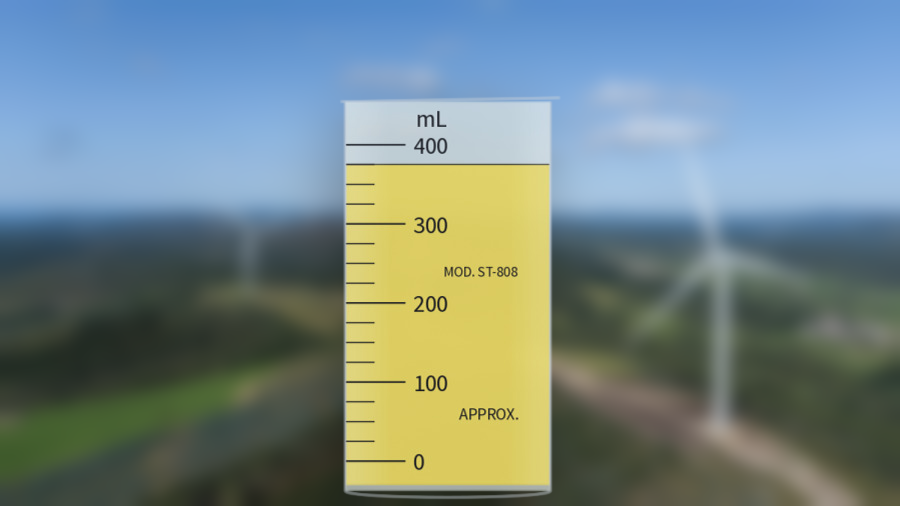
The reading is 375 mL
